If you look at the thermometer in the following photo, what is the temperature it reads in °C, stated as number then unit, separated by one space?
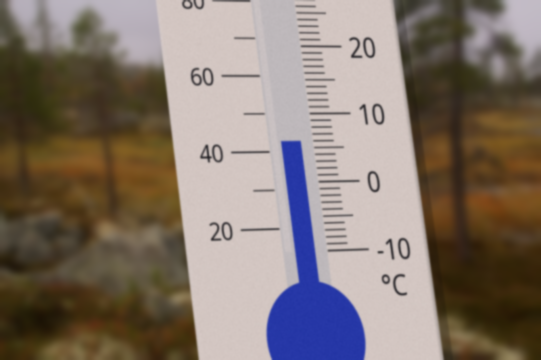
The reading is 6 °C
